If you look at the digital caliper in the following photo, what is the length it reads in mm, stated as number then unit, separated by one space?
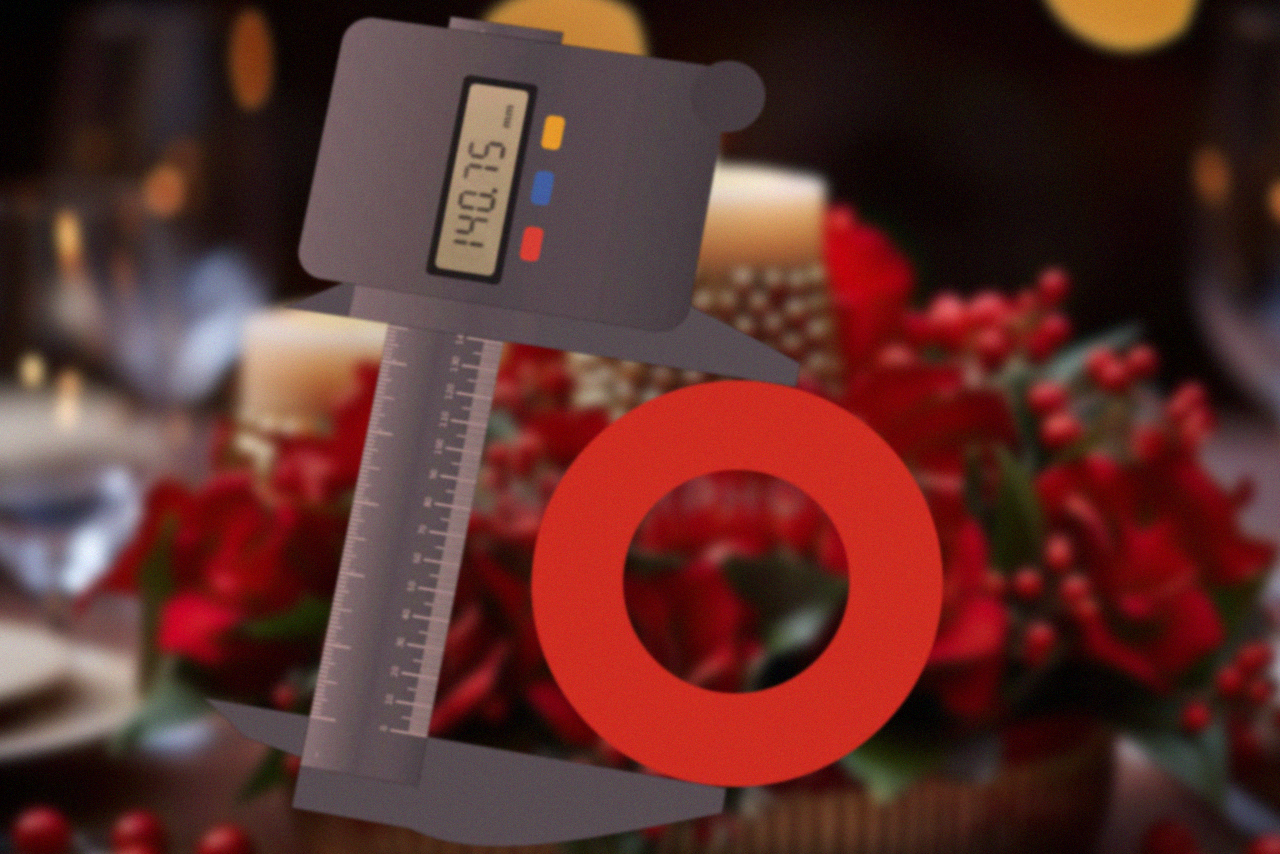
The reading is 140.75 mm
